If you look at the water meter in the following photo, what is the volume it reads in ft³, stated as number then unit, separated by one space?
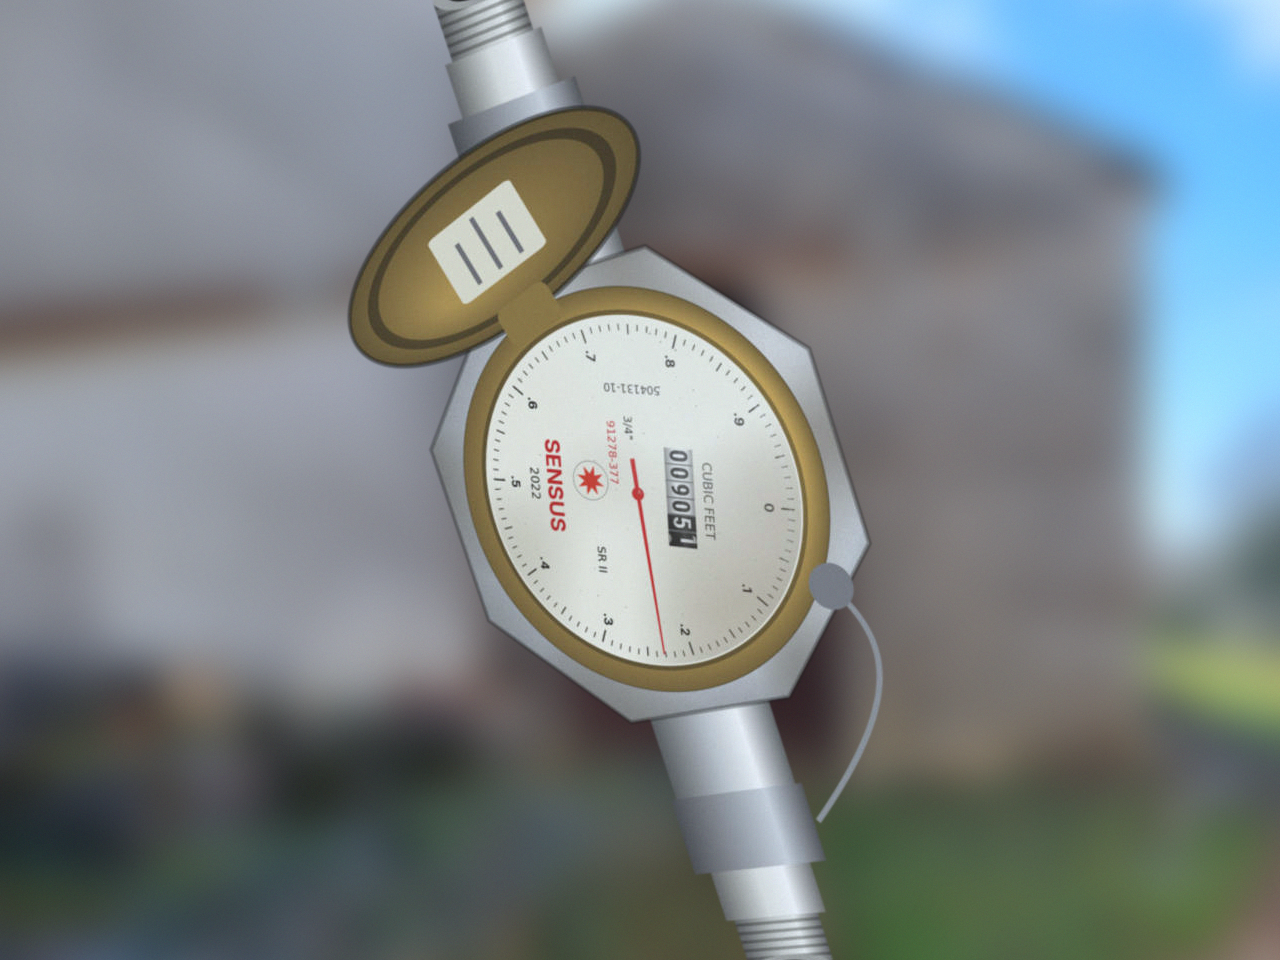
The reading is 9051.23 ft³
